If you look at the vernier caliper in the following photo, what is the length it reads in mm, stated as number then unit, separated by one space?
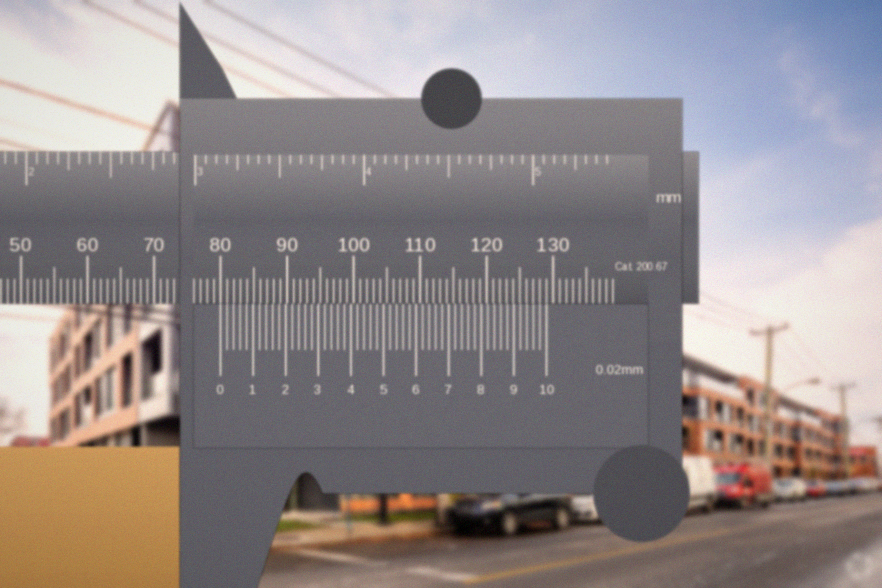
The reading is 80.0 mm
